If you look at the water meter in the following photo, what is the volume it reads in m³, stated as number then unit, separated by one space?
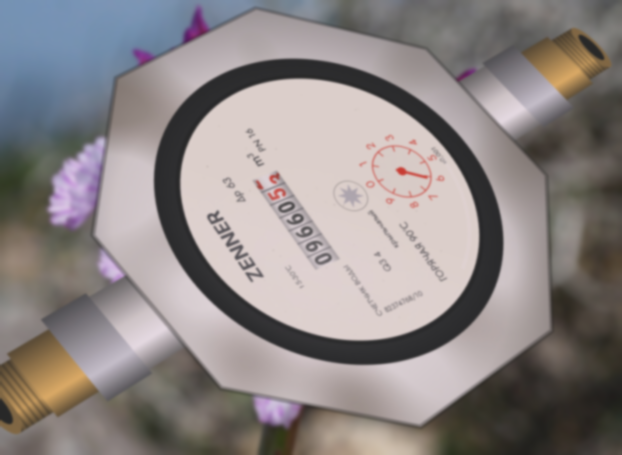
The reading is 9660.526 m³
